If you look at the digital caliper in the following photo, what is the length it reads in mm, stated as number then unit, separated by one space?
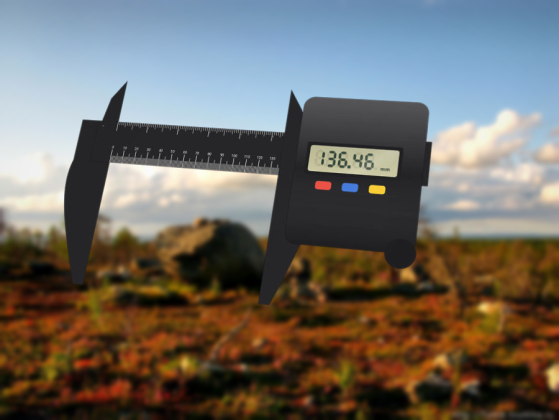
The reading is 136.46 mm
